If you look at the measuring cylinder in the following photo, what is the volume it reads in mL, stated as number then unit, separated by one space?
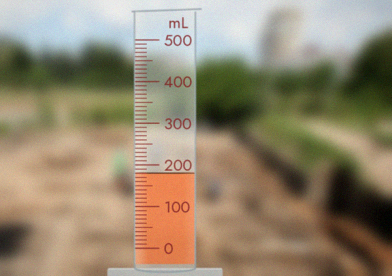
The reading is 180 mL
